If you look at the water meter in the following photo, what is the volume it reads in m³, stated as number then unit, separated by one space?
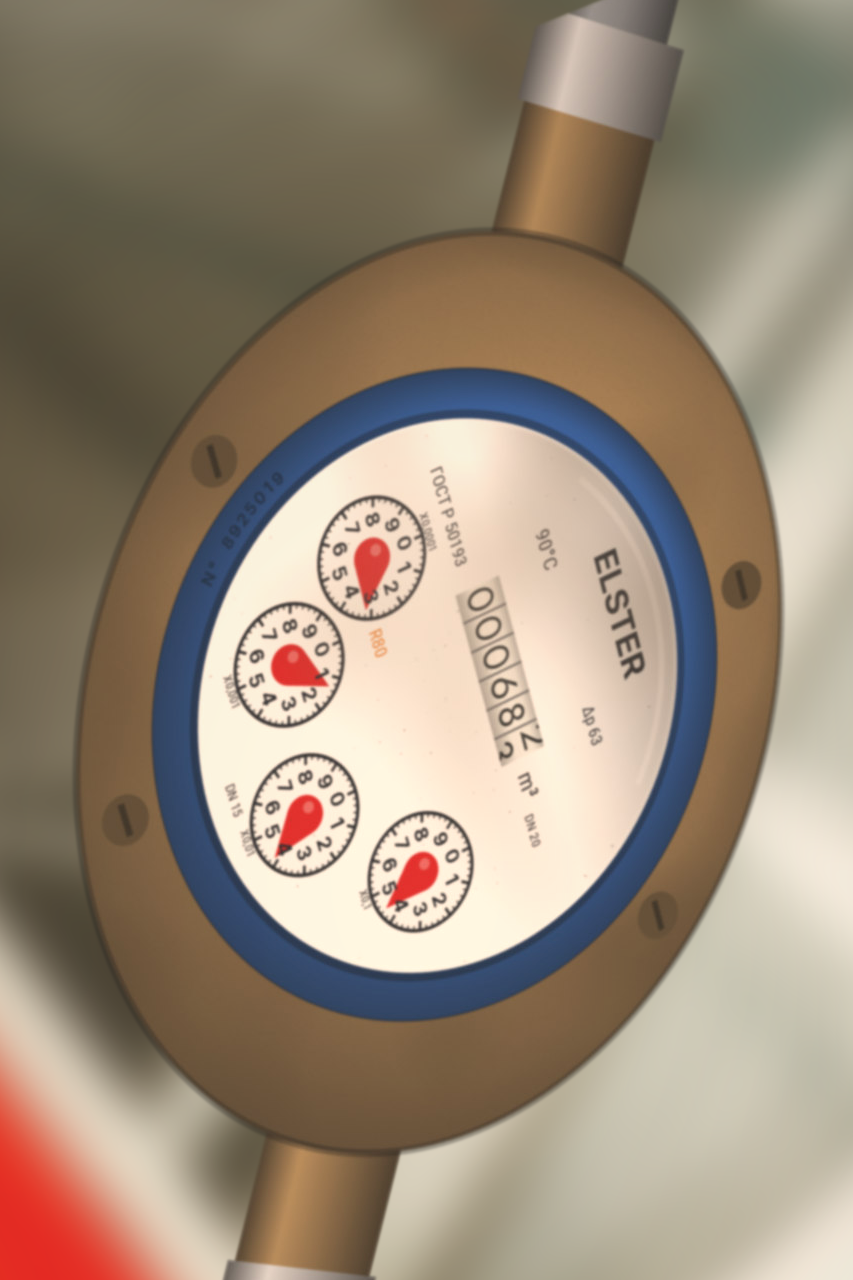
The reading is 682.4413 m³
